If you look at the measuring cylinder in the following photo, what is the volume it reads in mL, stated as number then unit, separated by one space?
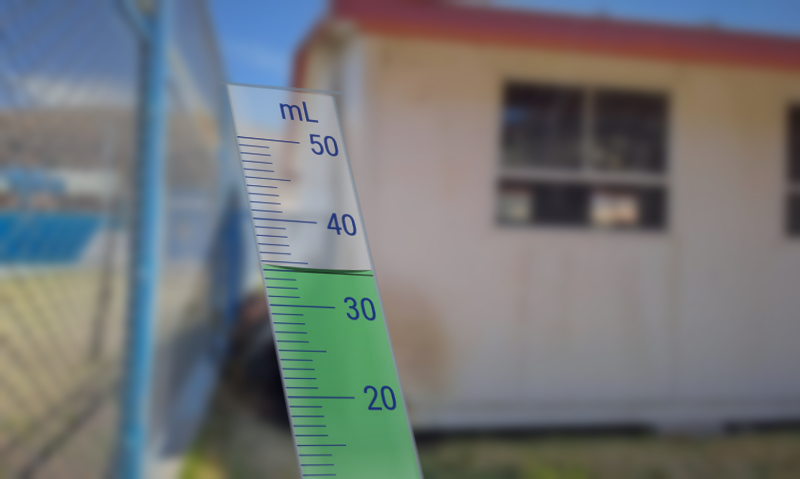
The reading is 34 mL
